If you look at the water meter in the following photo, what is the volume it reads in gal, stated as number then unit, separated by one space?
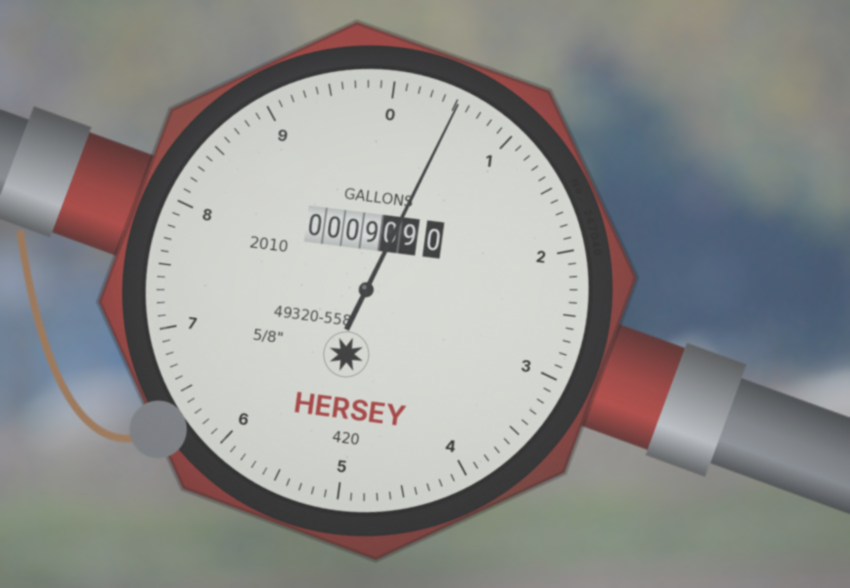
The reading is 9090.5 gal
